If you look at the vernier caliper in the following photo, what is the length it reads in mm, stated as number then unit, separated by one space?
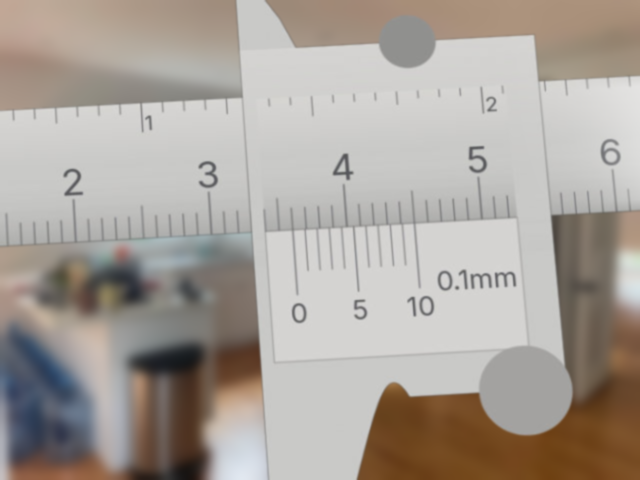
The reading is 36.0 mm
